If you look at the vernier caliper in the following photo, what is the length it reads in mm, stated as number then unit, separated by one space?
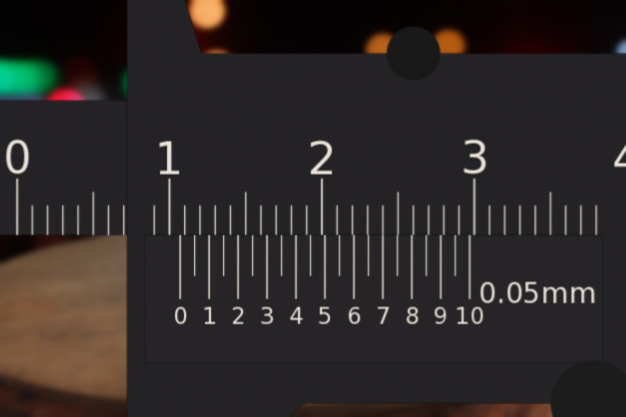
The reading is 10.7 mm
